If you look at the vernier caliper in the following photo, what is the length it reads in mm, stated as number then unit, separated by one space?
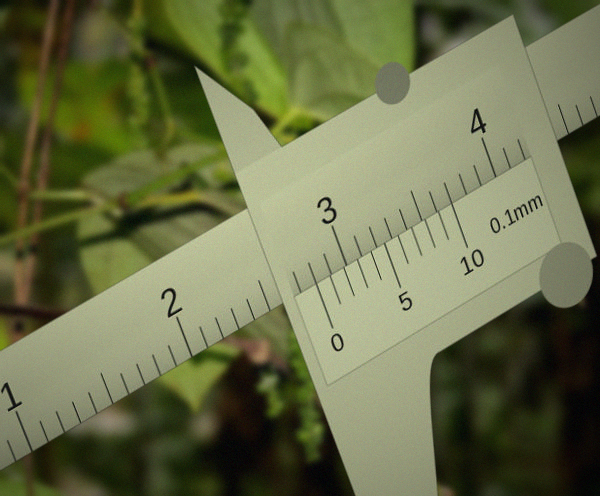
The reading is 28.0 mm
